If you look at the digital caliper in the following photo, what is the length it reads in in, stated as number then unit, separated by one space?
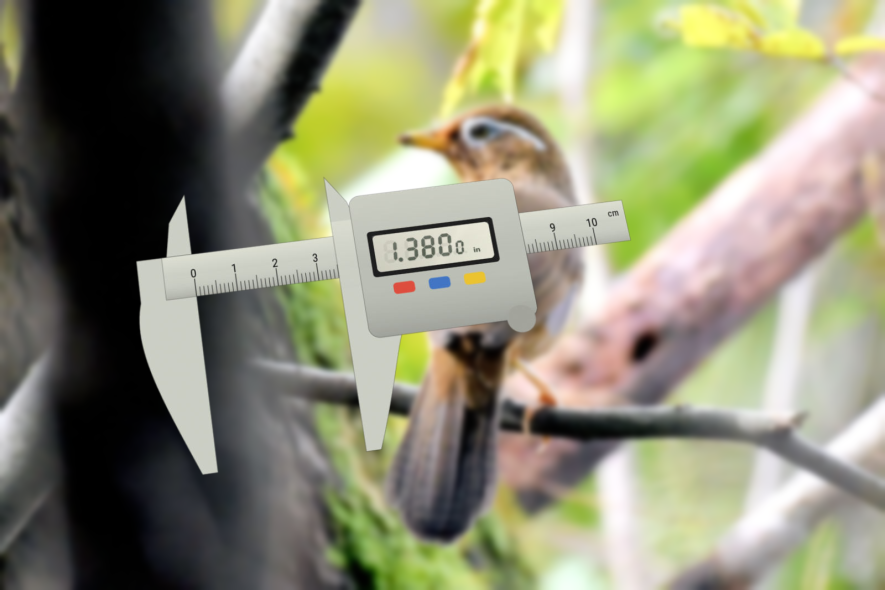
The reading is 1.3800 in
